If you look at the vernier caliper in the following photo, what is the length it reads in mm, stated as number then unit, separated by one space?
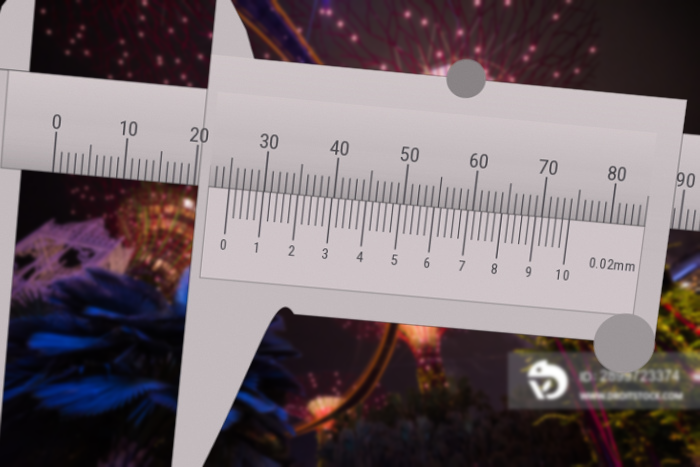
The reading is 25.0 mm
